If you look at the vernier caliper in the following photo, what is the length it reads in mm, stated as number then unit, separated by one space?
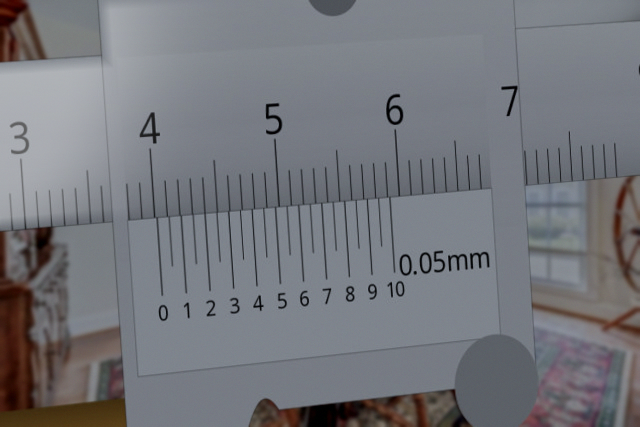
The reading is 40.2 mm
